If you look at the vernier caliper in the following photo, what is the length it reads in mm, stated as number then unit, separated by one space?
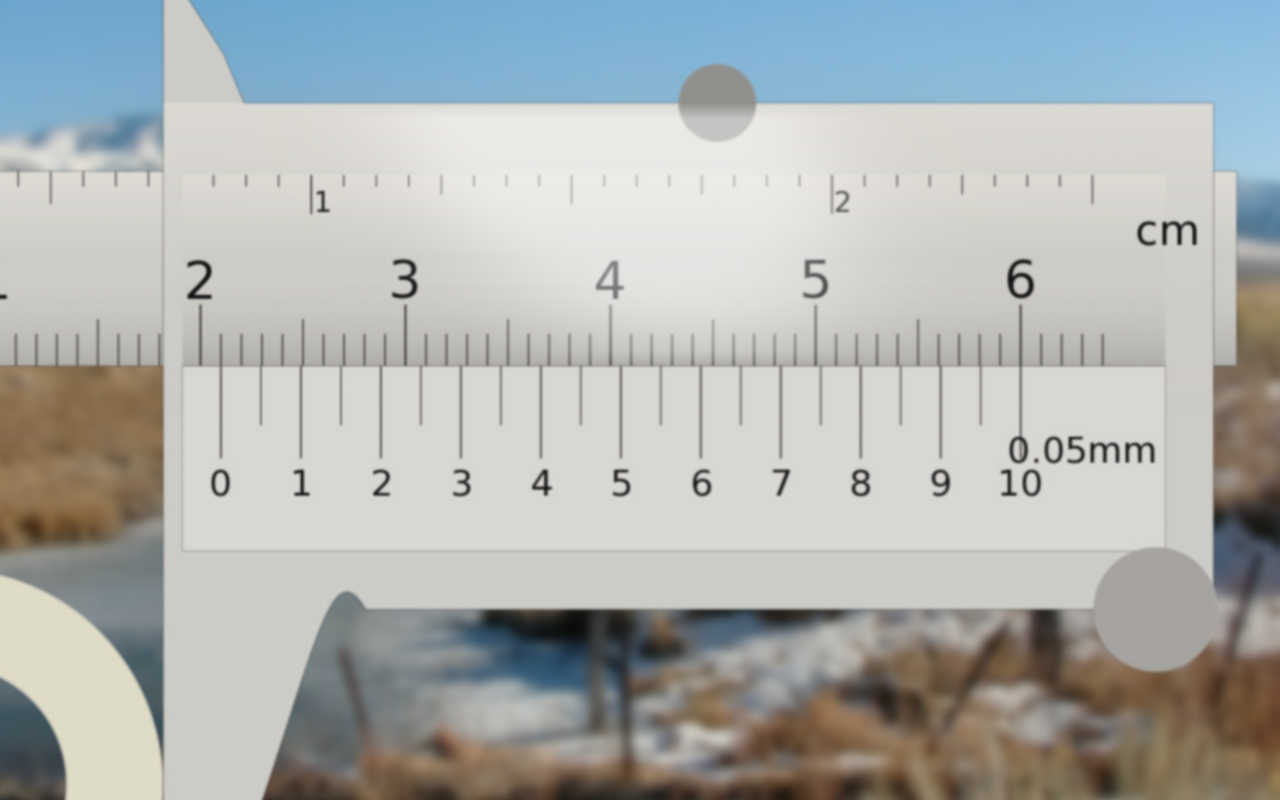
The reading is 21.0 mm
